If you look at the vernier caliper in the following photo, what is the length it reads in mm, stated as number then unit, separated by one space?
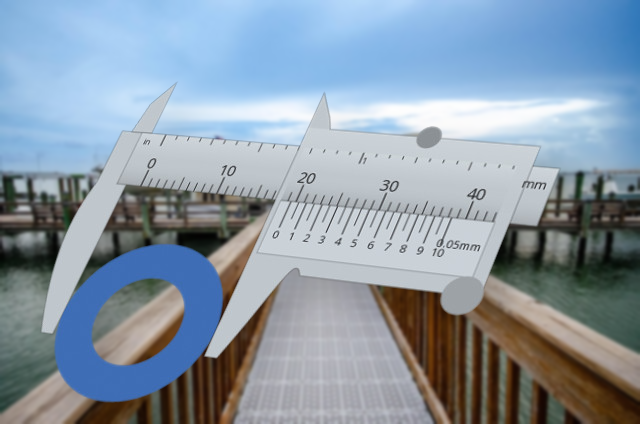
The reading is 19.4 mm
